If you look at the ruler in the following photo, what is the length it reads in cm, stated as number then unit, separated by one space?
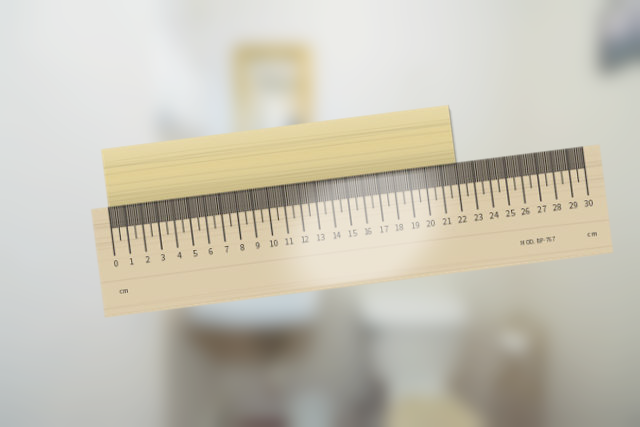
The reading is 22 cm
